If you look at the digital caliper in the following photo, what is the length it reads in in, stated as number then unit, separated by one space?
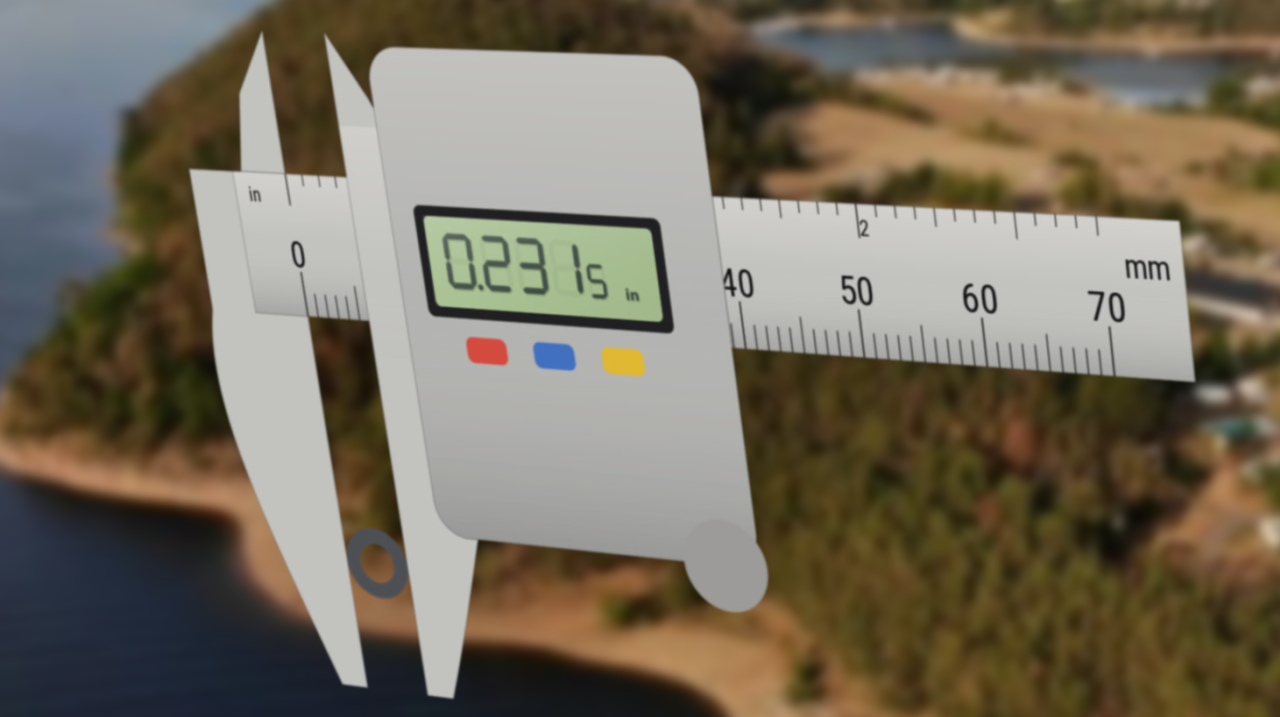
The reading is 0.2315 in
